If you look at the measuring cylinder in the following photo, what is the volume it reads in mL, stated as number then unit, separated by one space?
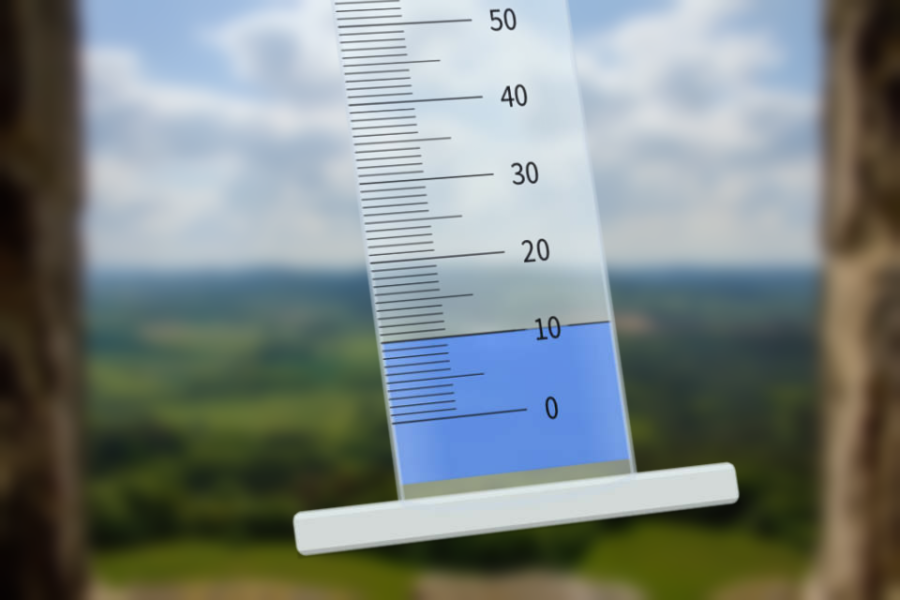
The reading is 10 mL
